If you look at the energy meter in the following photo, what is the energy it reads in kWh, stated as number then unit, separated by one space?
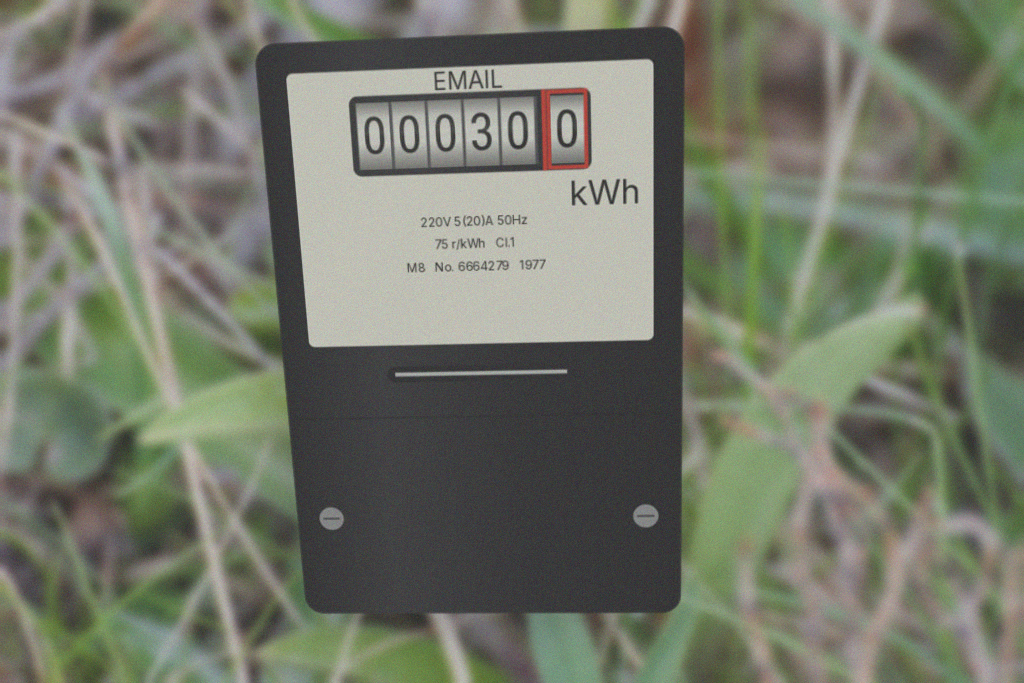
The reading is 30.0 kWh
